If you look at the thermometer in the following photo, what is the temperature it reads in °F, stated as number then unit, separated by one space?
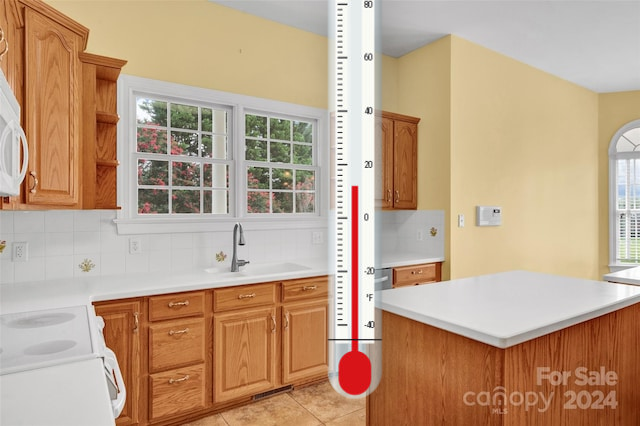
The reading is 12 °F
